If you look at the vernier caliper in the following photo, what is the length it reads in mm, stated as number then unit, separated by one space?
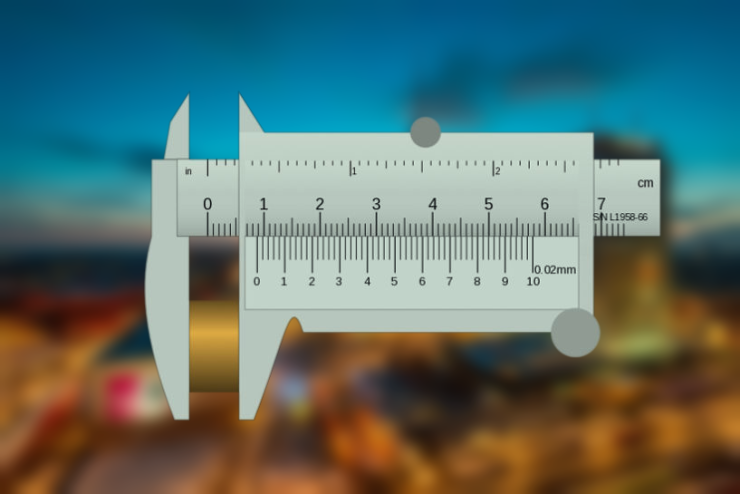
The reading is 8.8 mm
